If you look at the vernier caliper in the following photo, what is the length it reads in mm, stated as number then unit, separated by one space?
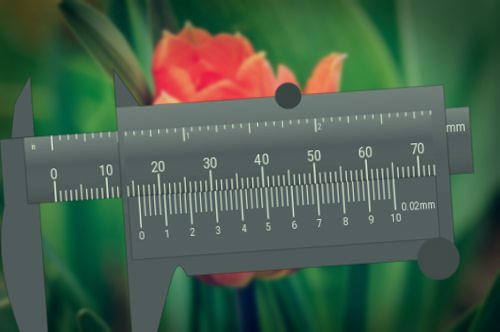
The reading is 16.0 mm
